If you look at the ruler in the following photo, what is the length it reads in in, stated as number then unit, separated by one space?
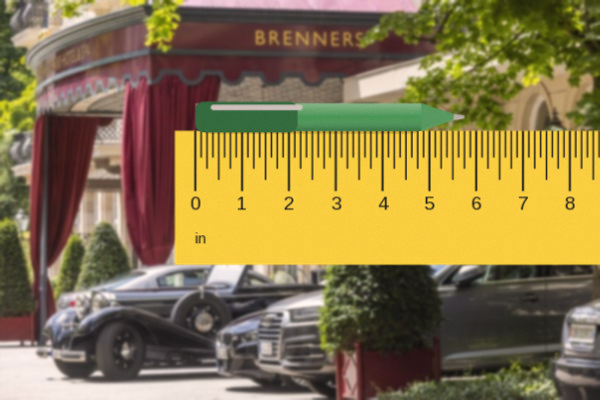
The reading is 5.75 in
